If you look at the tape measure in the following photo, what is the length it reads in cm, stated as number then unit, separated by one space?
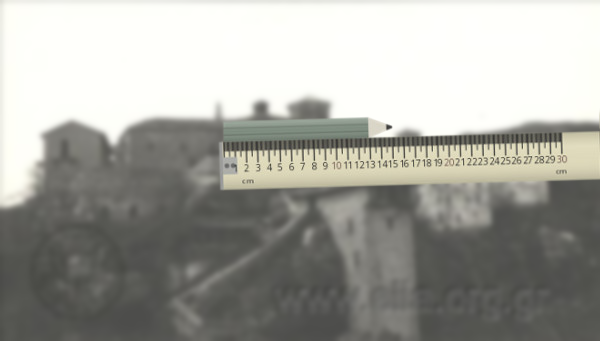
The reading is 15 cm
